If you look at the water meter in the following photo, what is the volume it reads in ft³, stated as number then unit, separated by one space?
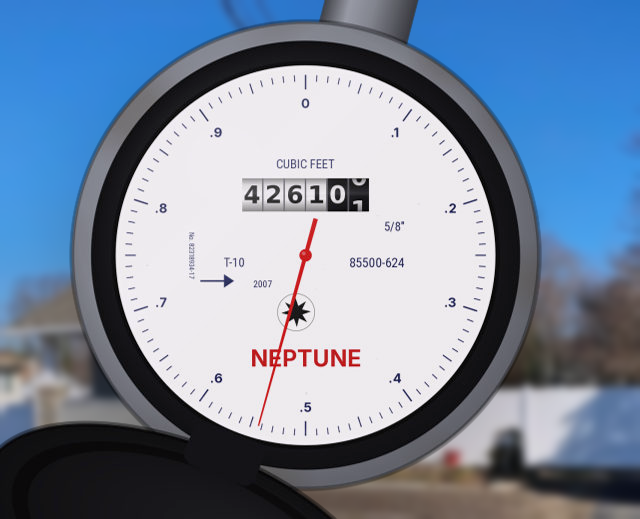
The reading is 426100.54 ft³
